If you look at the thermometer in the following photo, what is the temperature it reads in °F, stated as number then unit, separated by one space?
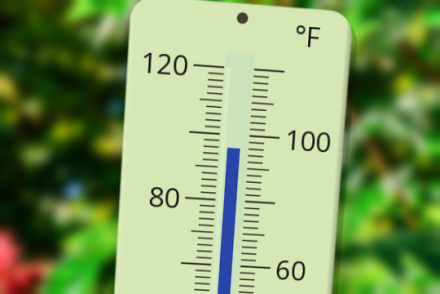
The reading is 96 °F
